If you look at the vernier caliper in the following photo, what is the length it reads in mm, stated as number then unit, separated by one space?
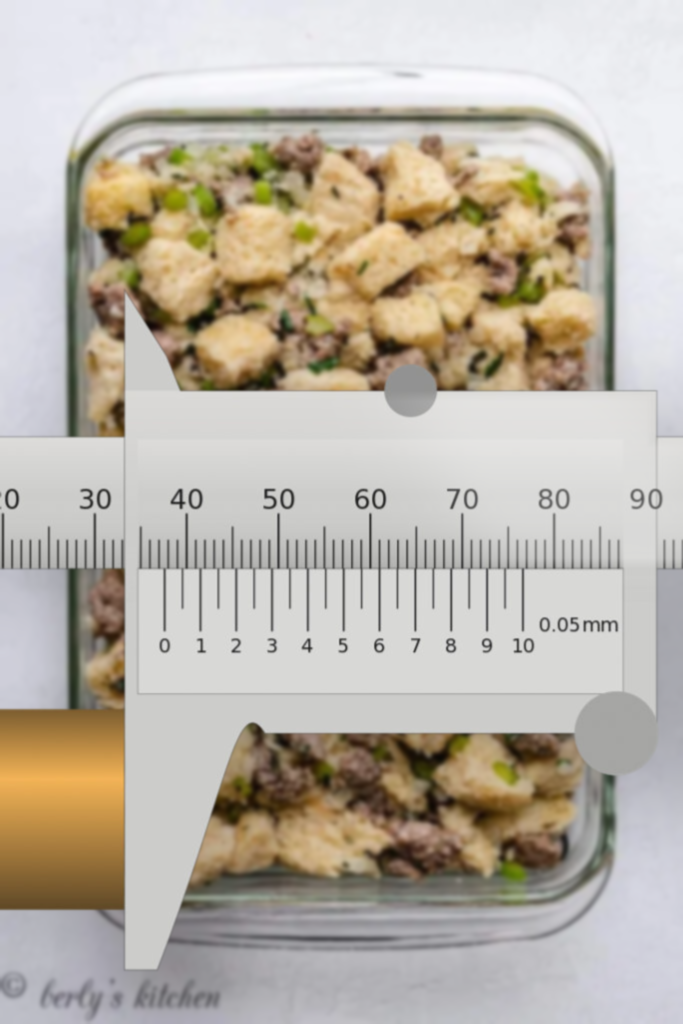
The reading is 37.6 mm
